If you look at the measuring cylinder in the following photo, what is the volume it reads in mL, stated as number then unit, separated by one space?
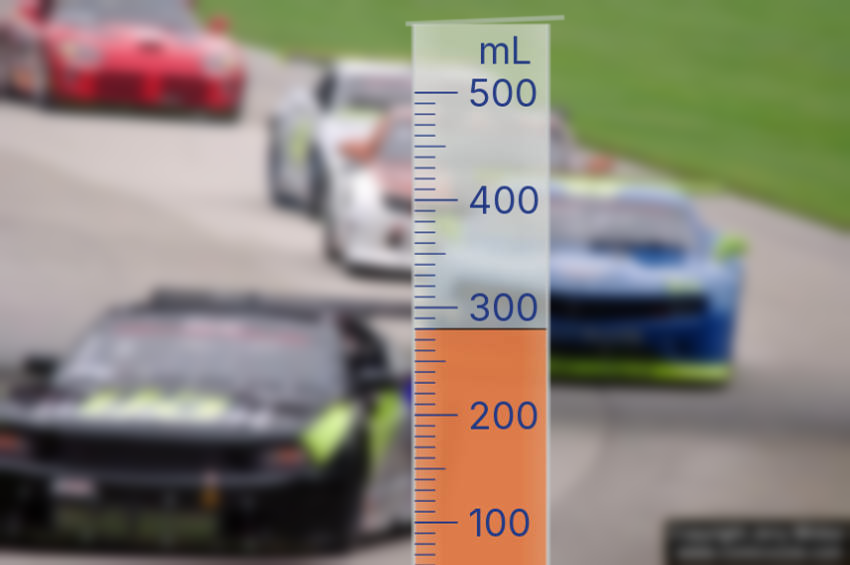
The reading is 280 mL
